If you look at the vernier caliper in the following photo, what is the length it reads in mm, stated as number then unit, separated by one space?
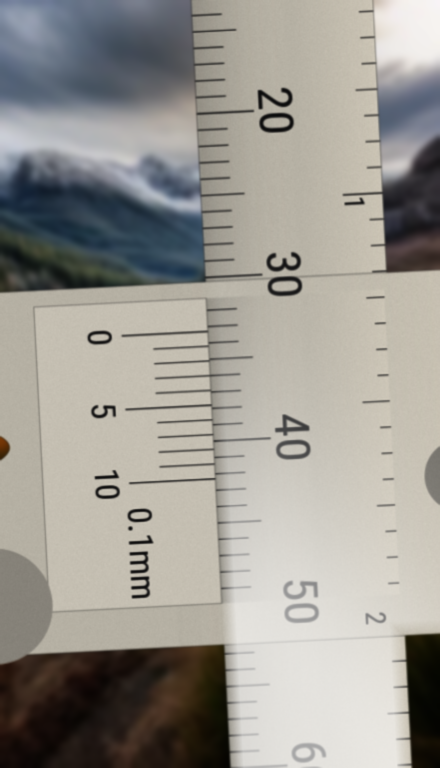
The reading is 33.3 mm
